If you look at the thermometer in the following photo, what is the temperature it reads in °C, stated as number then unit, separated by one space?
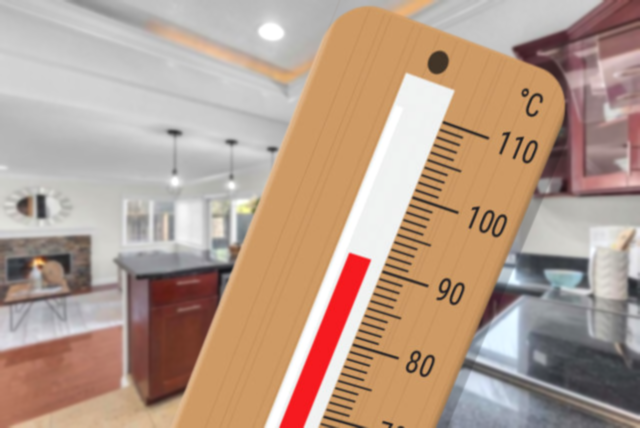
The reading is 91 °C
